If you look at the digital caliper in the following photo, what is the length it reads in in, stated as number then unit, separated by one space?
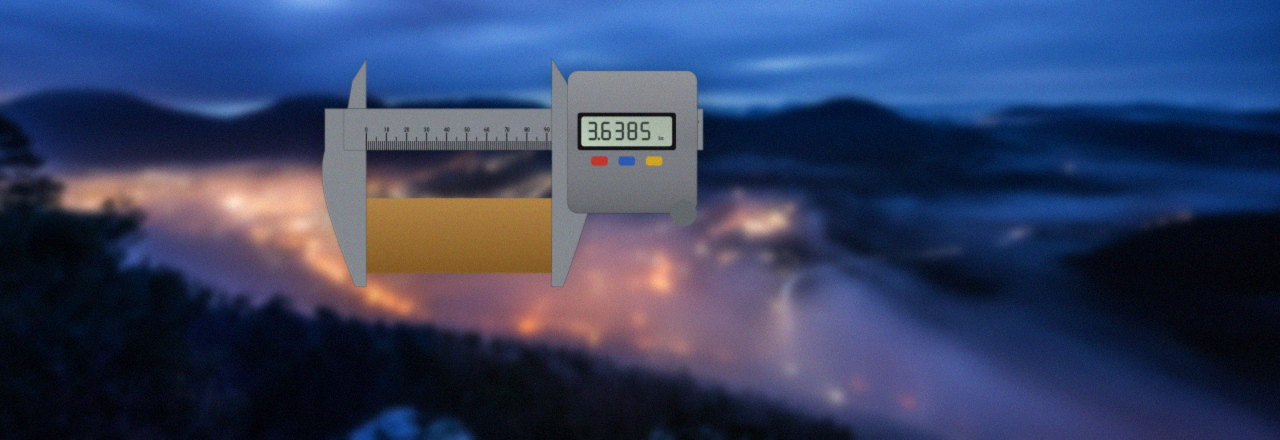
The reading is 3.6385 in
